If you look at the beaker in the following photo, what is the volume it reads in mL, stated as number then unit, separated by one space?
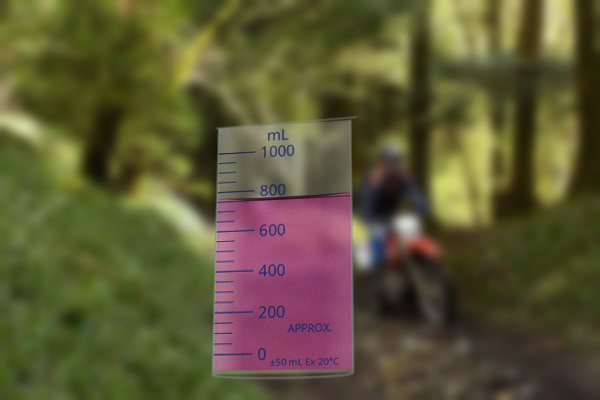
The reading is 750 mL
